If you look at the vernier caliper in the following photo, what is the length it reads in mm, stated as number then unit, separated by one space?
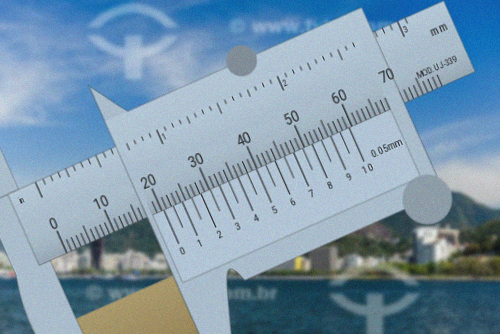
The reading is 20.4 mm
